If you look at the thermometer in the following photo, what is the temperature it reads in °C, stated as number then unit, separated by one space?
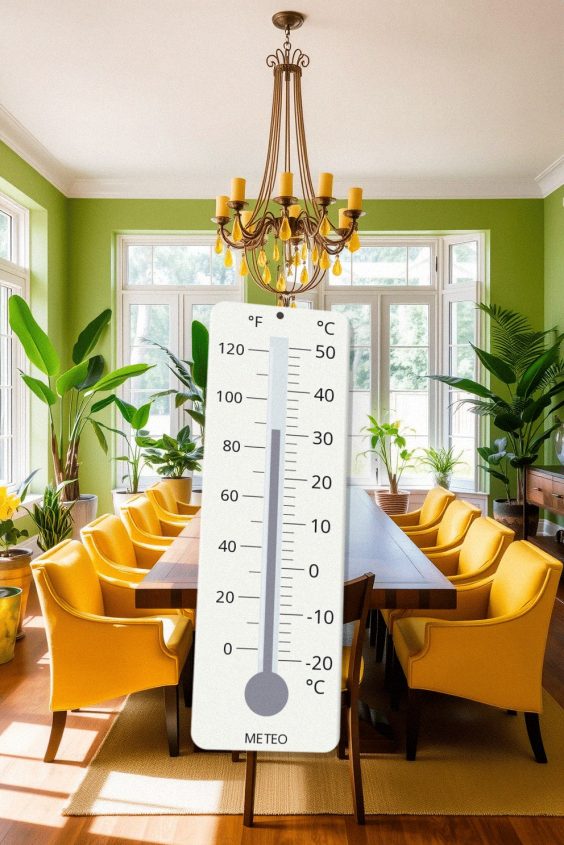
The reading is 31 °C
